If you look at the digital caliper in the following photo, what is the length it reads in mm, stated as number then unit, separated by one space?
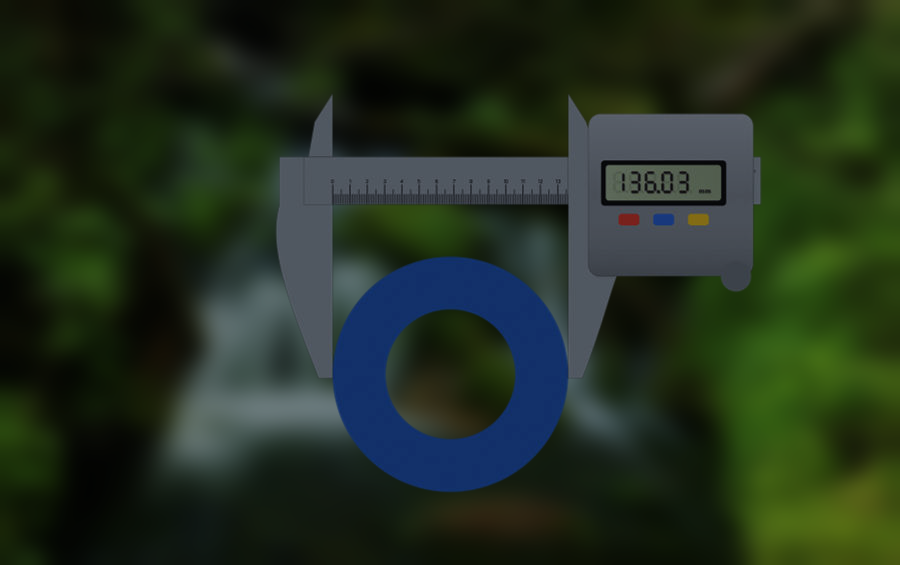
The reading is 136.03 mm
